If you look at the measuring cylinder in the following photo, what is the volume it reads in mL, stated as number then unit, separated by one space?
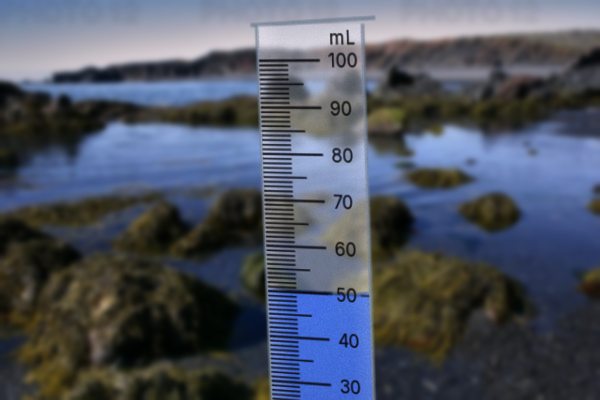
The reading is 50 mL
